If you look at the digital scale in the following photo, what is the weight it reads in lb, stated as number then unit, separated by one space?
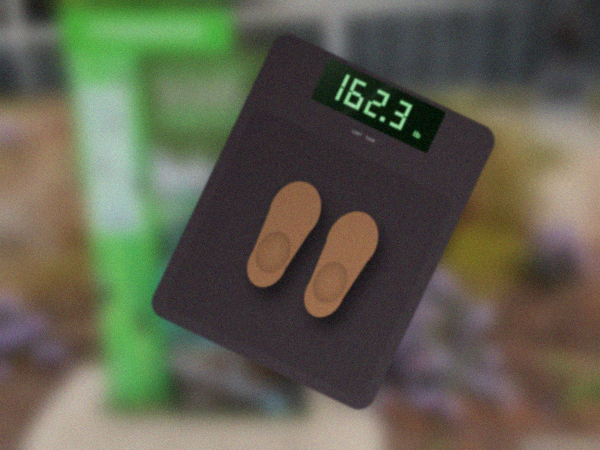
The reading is 162.3 lb
